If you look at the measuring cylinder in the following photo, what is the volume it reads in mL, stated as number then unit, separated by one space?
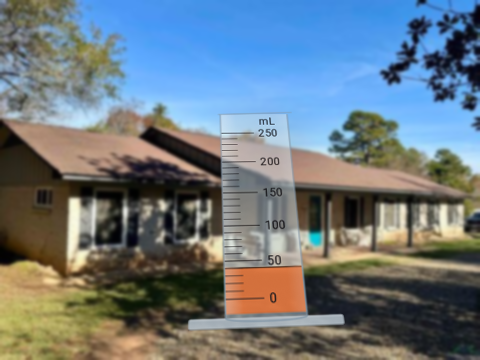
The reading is 40 mL
